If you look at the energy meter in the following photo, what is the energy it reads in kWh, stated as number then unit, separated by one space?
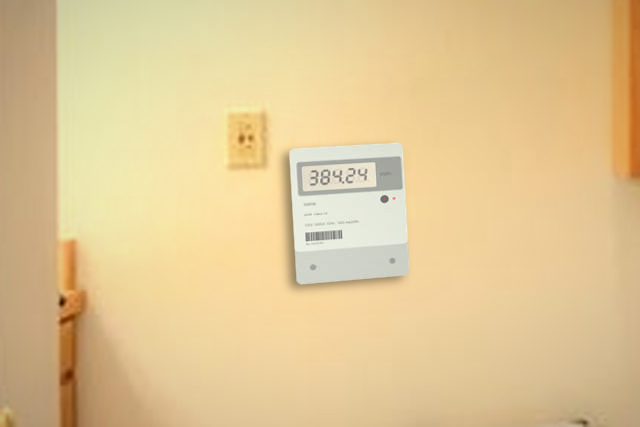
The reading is 384.24 kWh
